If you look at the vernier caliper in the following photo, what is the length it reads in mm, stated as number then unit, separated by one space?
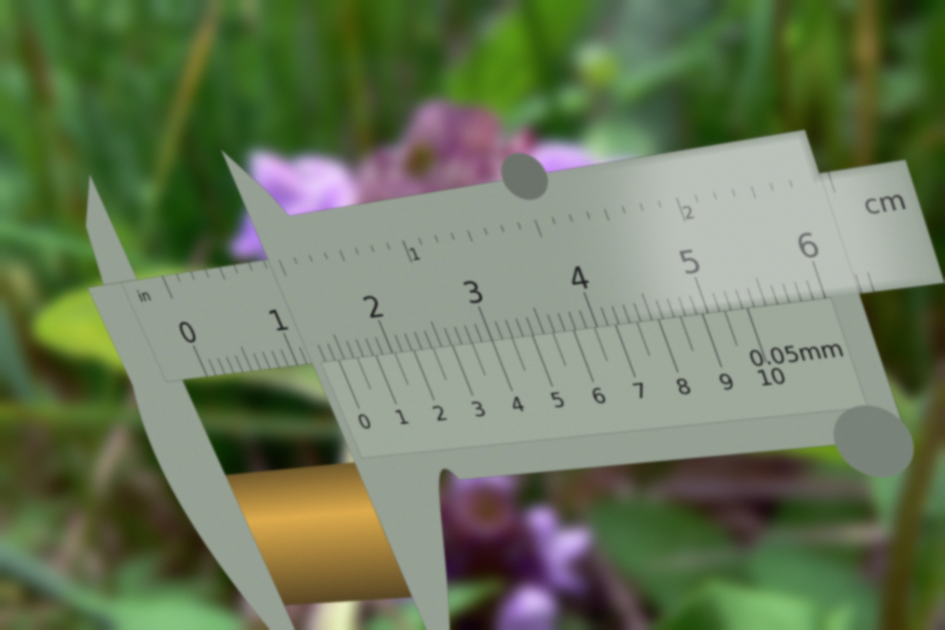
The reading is 14.4 mm
